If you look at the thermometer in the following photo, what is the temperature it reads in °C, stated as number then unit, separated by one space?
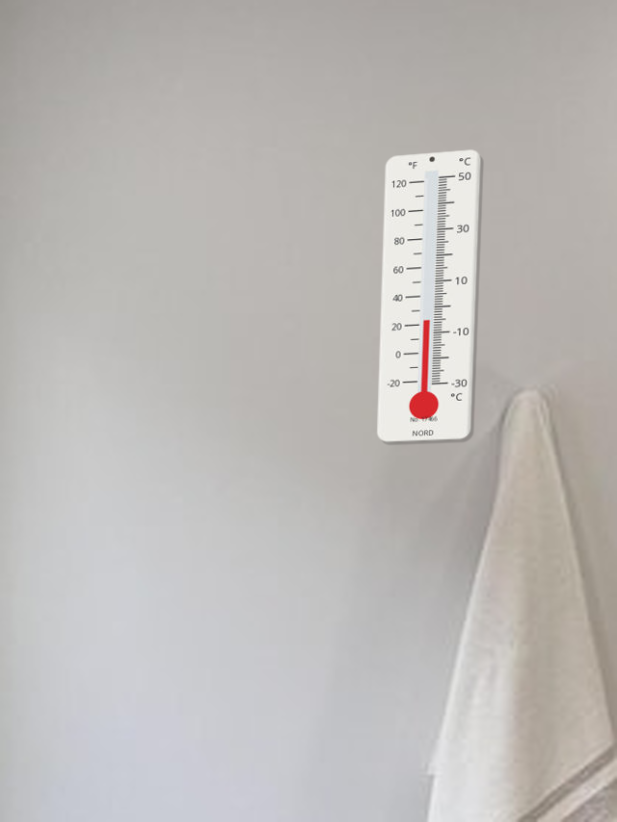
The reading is -5 °C
